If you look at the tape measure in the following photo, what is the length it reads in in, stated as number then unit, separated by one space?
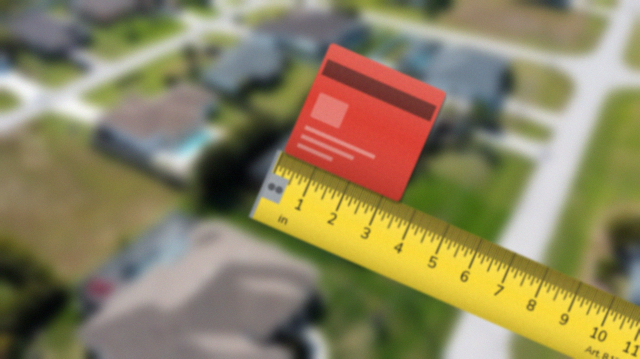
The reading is 3.5 in
